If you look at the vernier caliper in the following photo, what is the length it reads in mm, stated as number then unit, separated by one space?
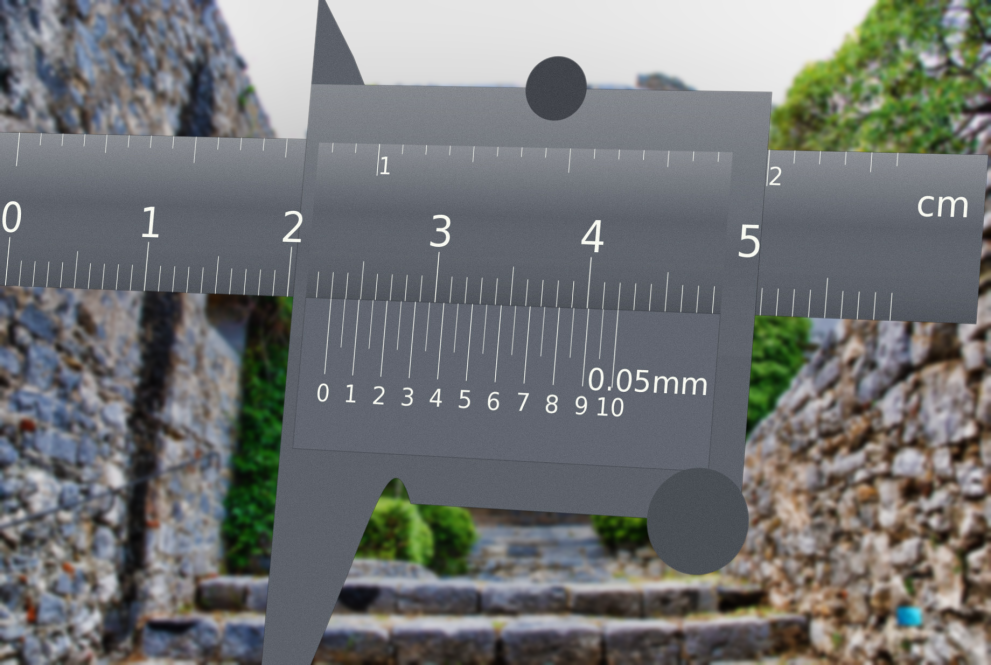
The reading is 23.0 mm
